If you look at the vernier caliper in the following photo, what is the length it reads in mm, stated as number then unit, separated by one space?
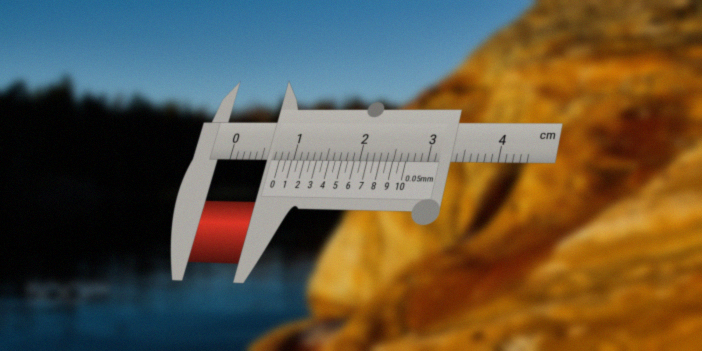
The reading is 7.8 mm
